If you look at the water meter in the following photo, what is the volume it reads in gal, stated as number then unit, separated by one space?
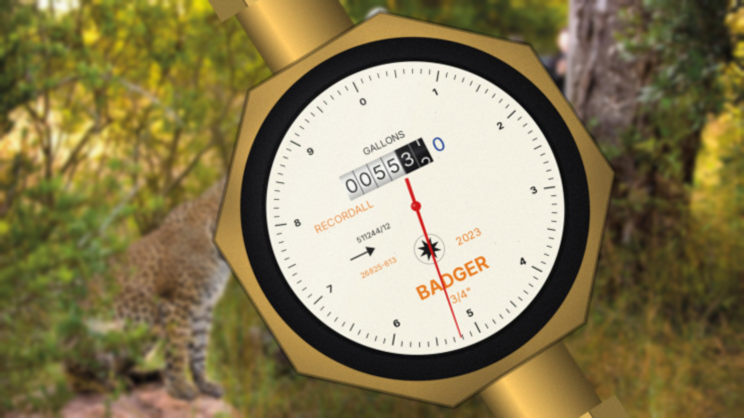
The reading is 55315.2 gal
